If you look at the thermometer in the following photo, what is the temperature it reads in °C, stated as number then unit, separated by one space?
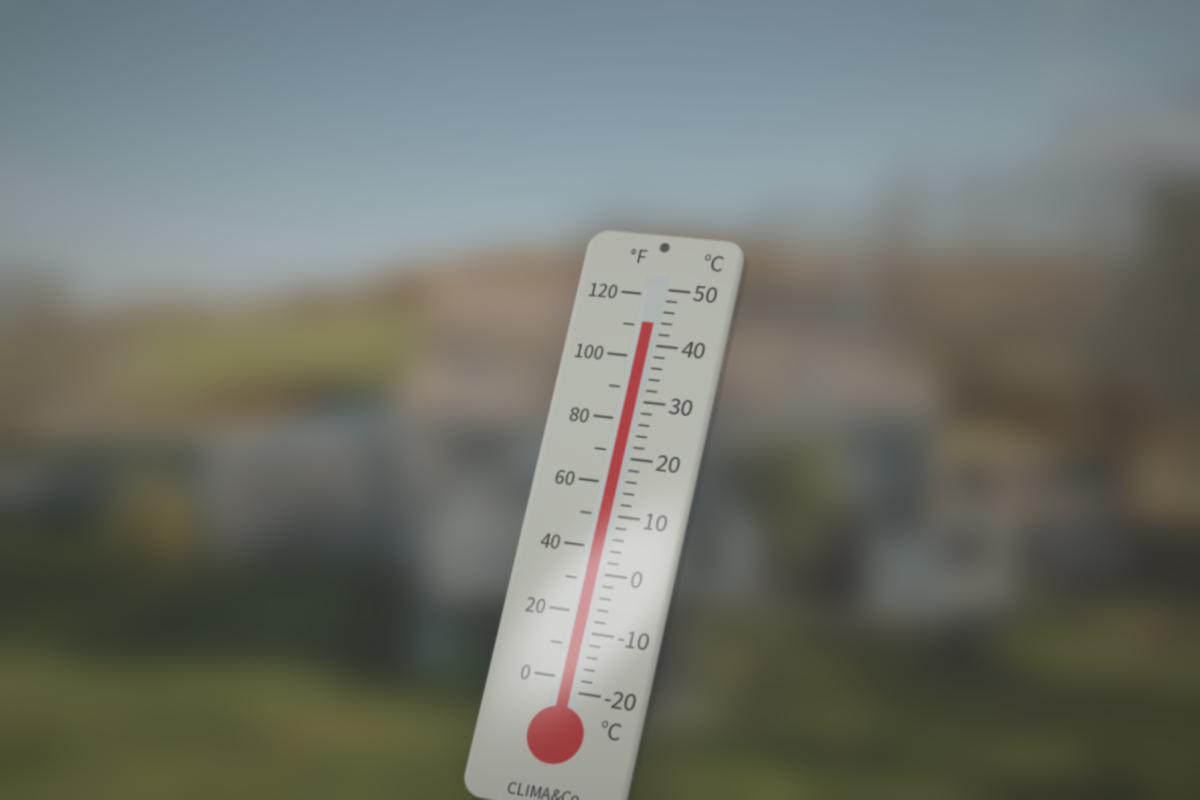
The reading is 44 °C
